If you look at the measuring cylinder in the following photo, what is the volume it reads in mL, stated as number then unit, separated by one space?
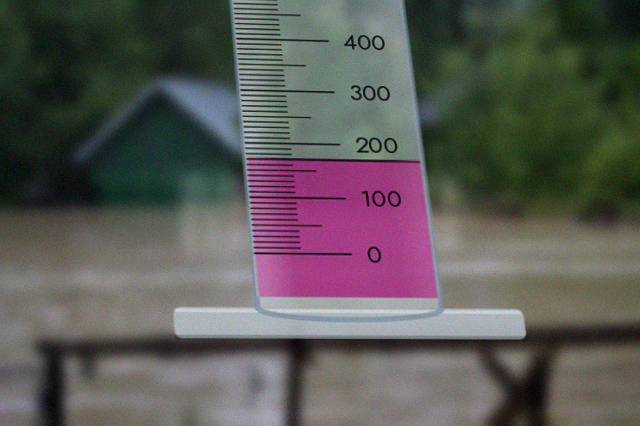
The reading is 170 mL
